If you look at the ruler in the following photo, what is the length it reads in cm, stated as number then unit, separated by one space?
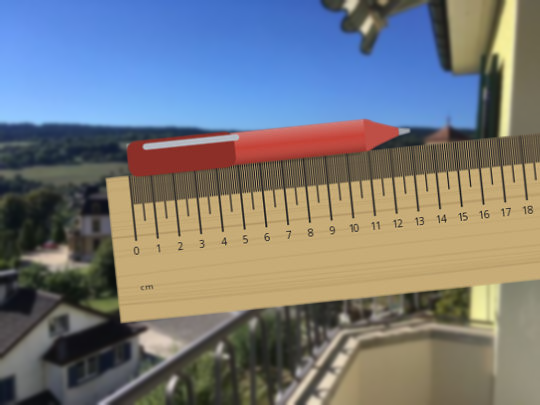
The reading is 13 cm
